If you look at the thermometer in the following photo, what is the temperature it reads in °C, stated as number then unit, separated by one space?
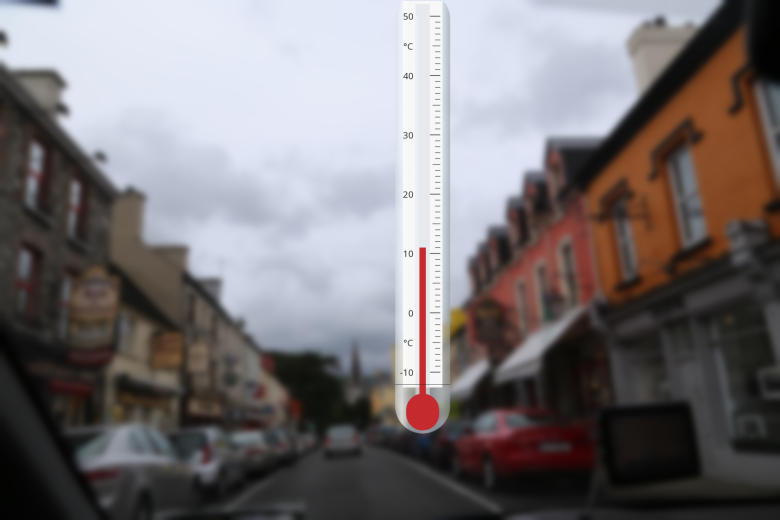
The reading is 11 °C
